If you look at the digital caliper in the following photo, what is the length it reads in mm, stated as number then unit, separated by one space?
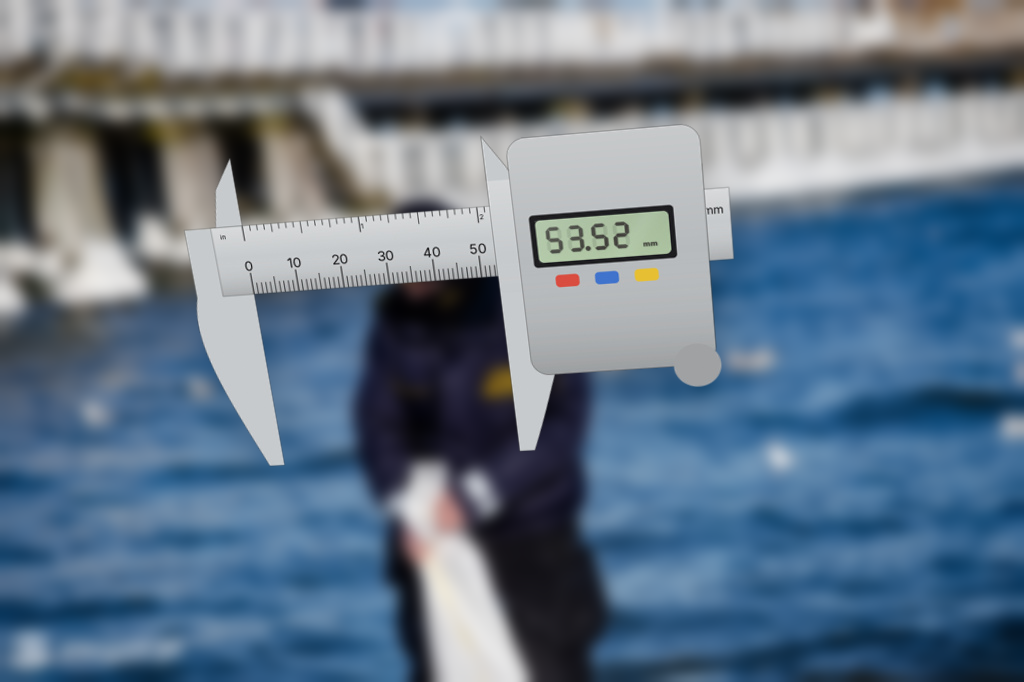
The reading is 53.52 mm
